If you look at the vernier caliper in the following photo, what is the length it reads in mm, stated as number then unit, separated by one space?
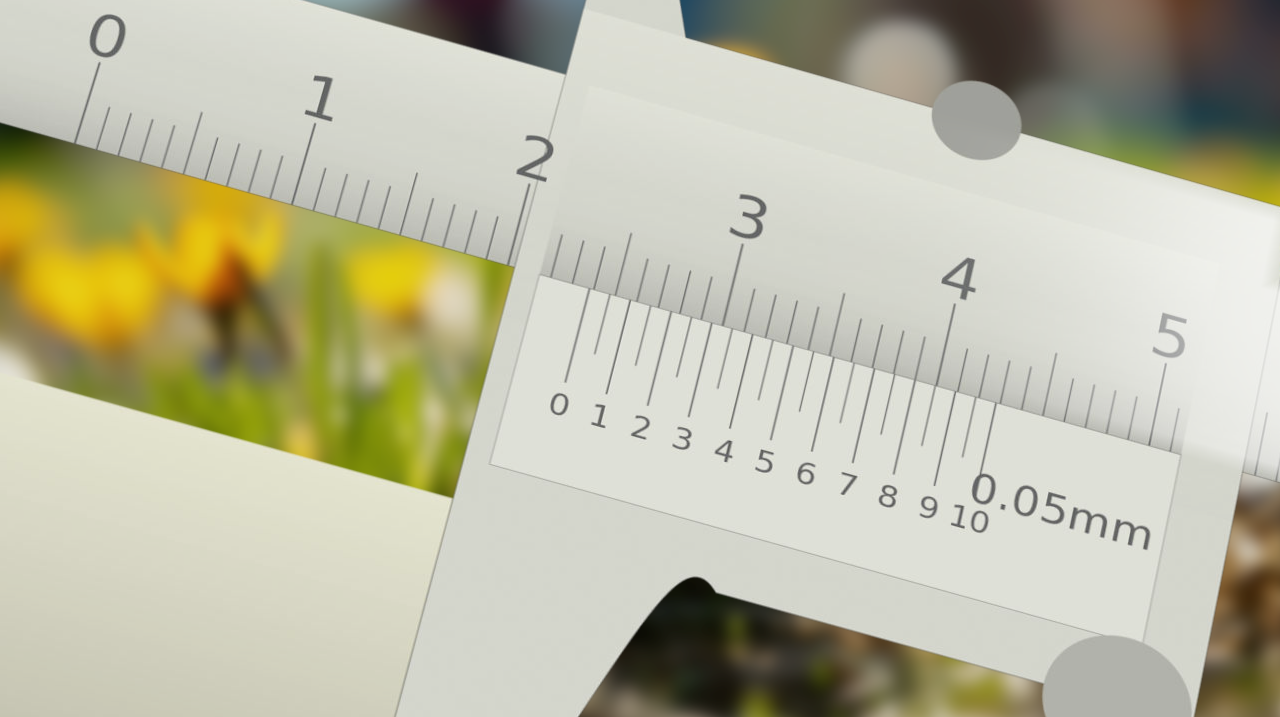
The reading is 23.8 mm
